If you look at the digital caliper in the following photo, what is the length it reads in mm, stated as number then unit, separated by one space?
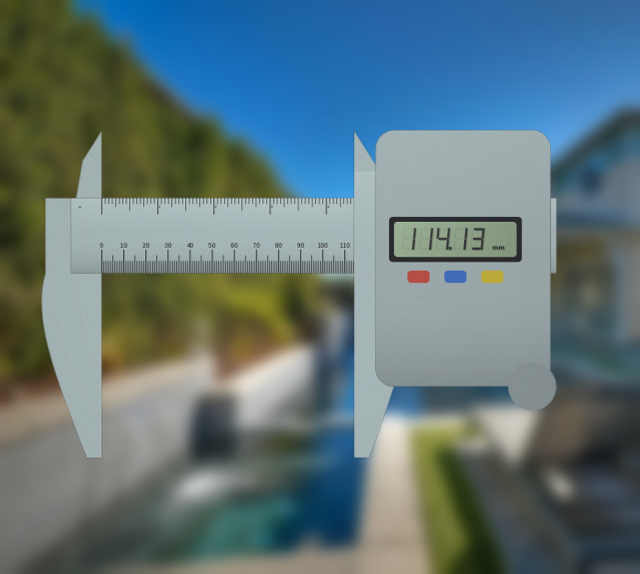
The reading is 114.13 mm
